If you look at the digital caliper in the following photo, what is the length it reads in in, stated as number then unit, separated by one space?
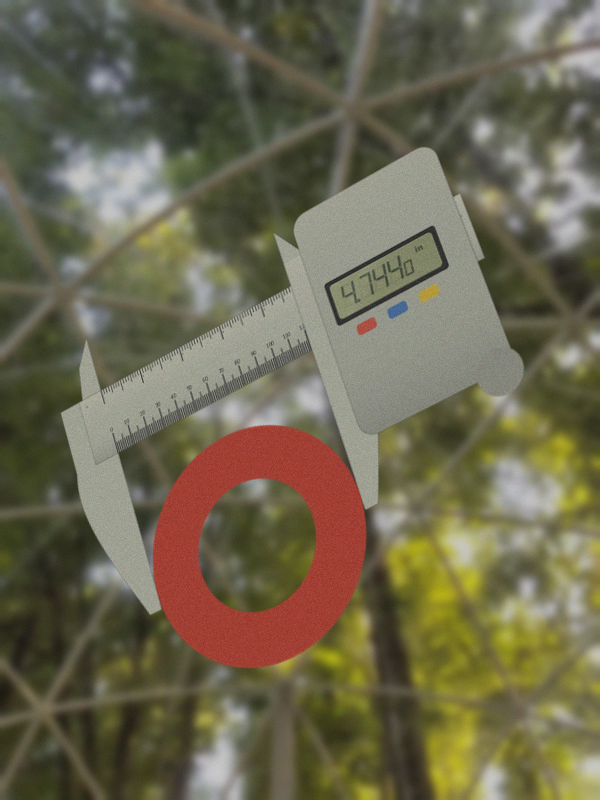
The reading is 4.7440 in
